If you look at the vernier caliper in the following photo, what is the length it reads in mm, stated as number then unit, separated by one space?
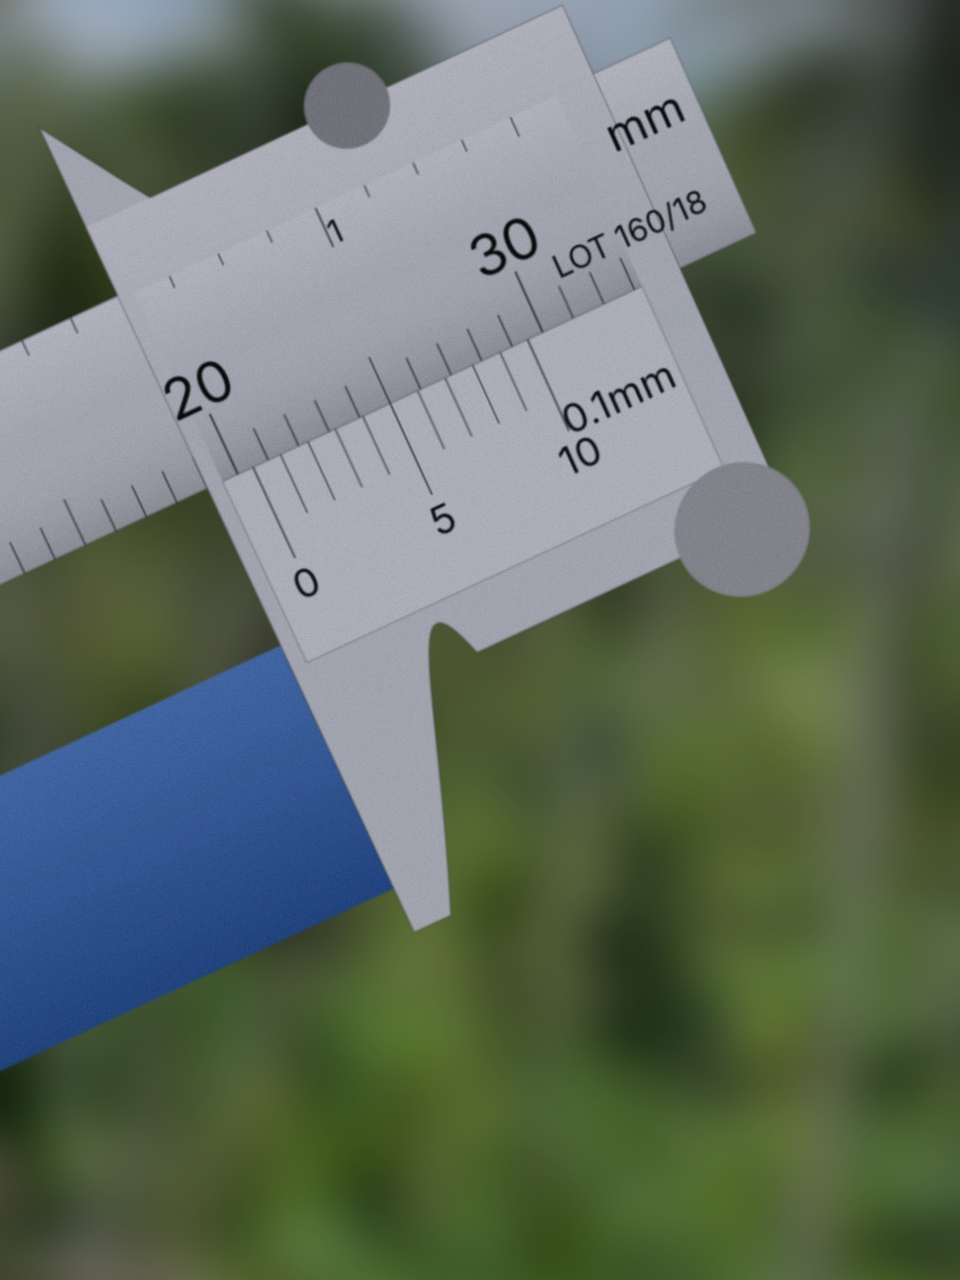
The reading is 20.5 mm
